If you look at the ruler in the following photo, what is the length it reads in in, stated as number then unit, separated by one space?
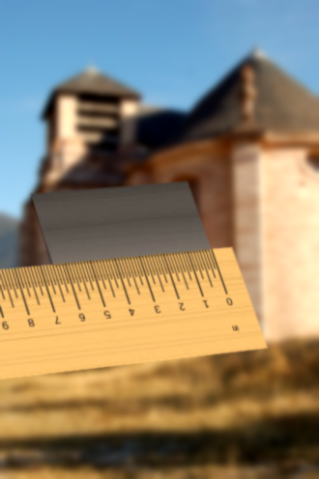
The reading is 6.5 in
